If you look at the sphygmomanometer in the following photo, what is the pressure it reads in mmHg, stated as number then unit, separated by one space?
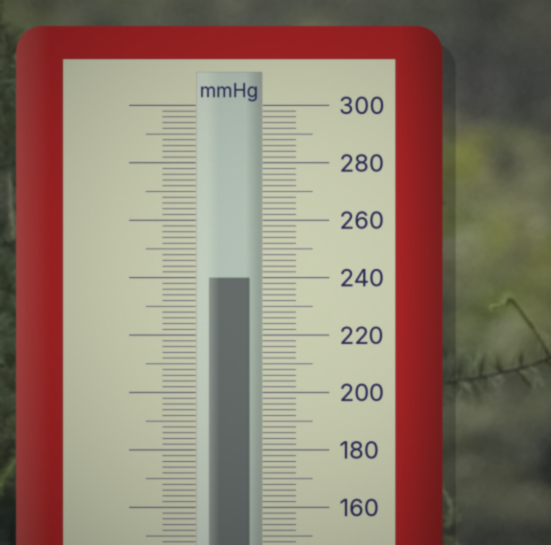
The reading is 240 mmHg
